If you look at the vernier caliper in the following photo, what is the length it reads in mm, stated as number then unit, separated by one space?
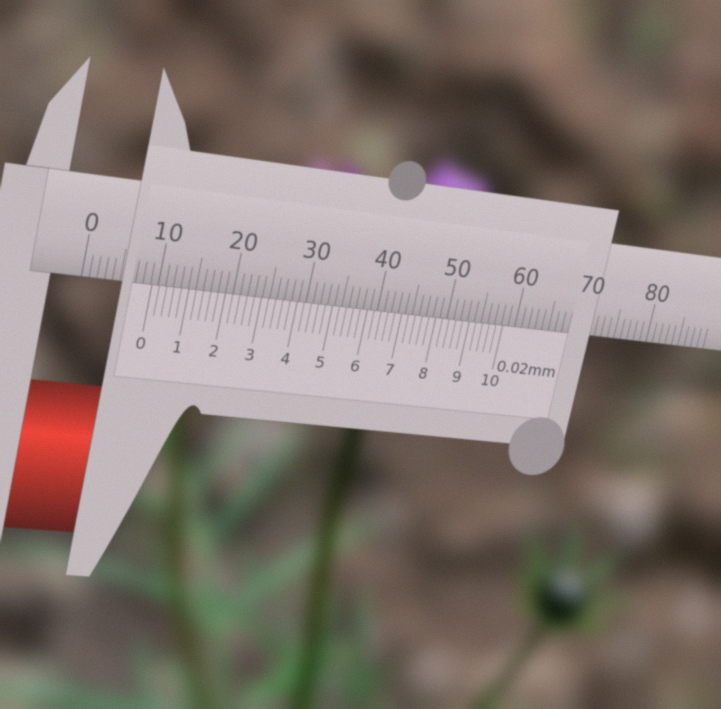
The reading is 9.2 mm
